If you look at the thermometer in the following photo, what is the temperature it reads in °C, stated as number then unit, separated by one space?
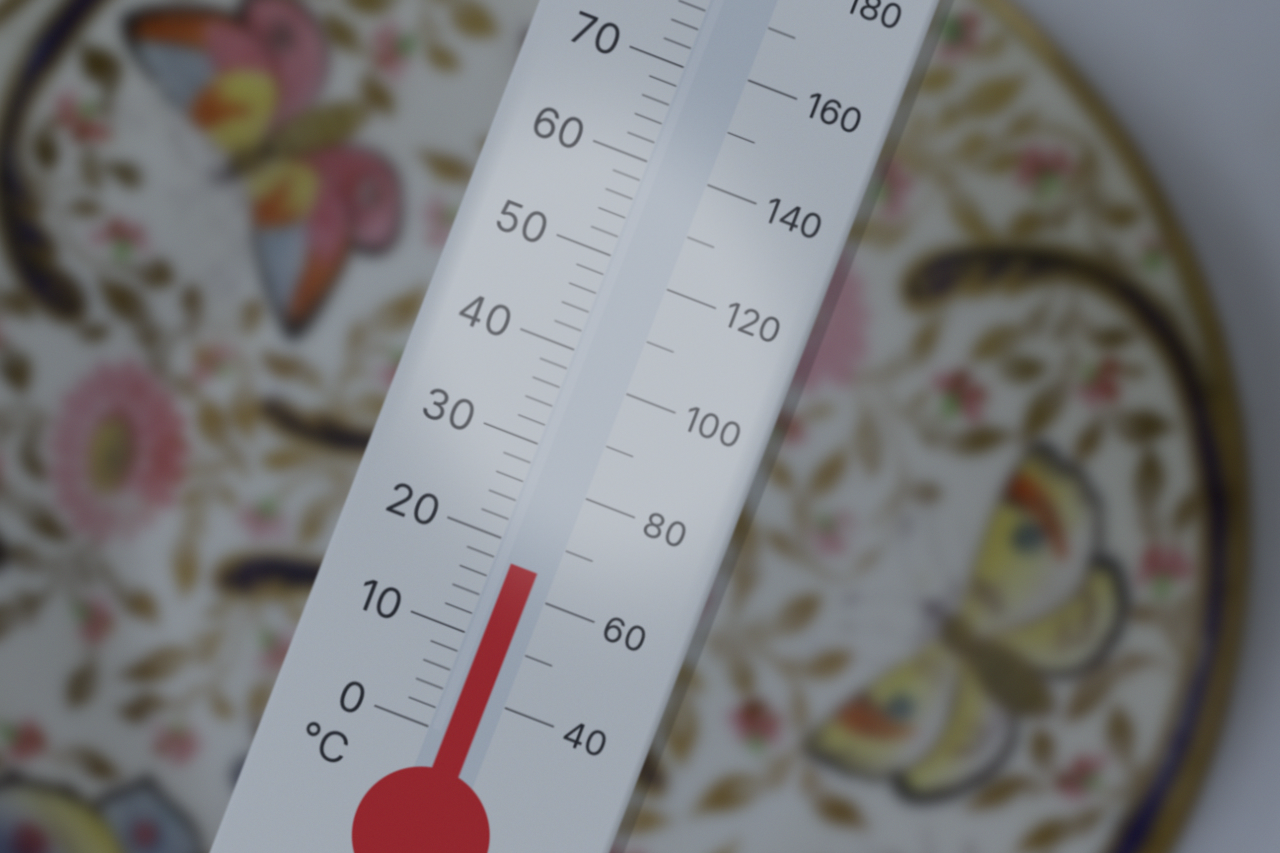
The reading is 18 °C
